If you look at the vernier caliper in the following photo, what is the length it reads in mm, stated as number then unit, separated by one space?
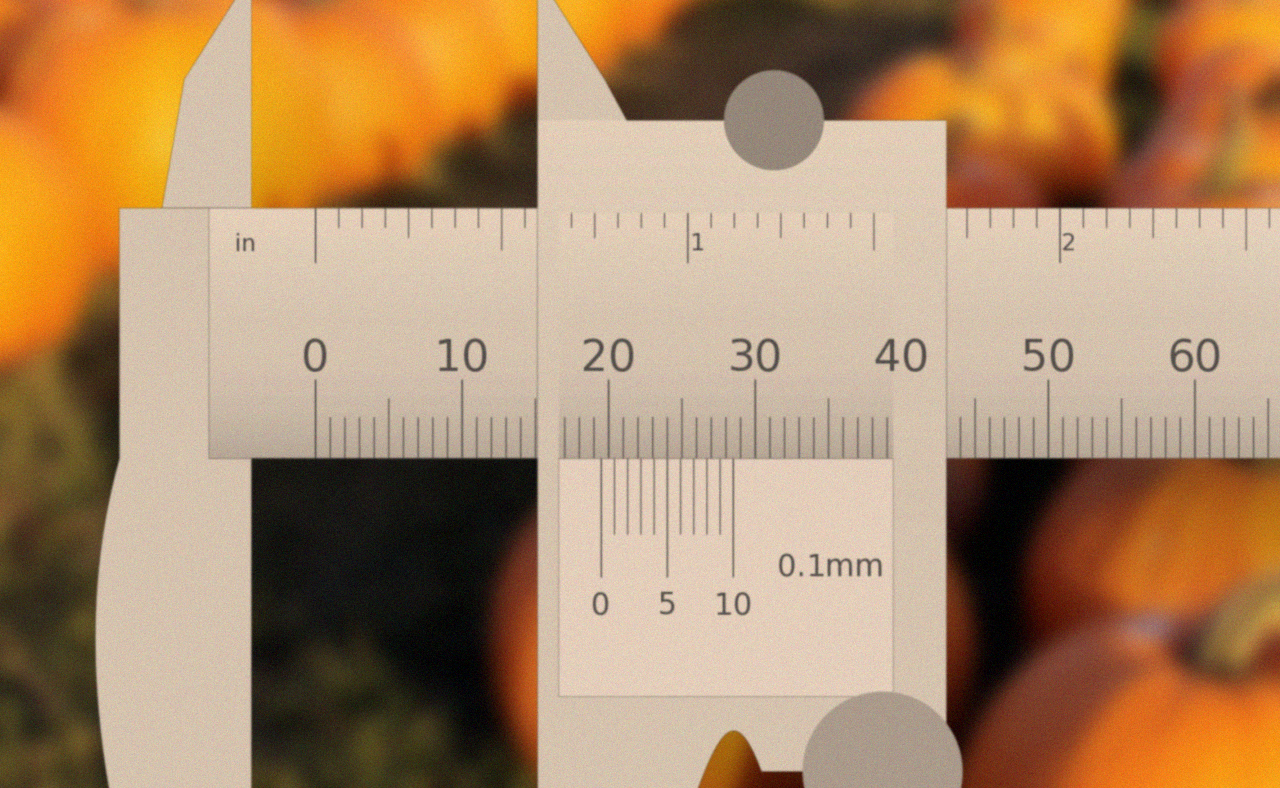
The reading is 19.5 mm
